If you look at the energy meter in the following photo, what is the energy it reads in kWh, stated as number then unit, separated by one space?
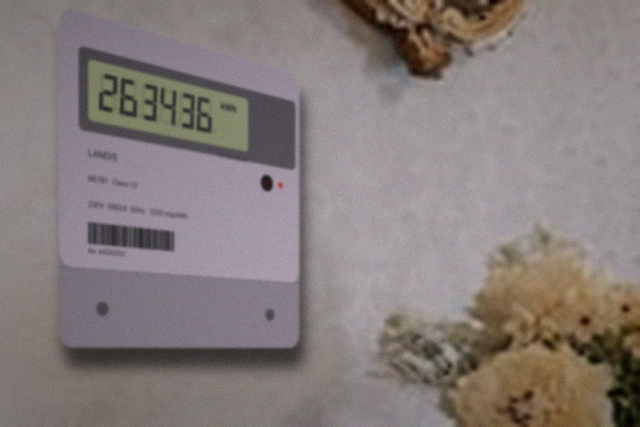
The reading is 263436 kWh
